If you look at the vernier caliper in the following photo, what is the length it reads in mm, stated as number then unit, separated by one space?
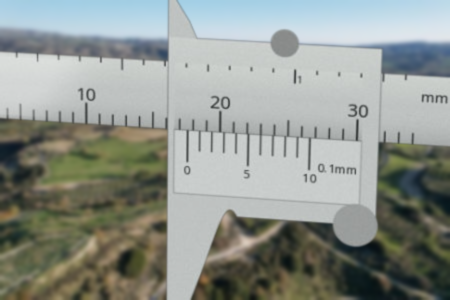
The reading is 17.6 mm
